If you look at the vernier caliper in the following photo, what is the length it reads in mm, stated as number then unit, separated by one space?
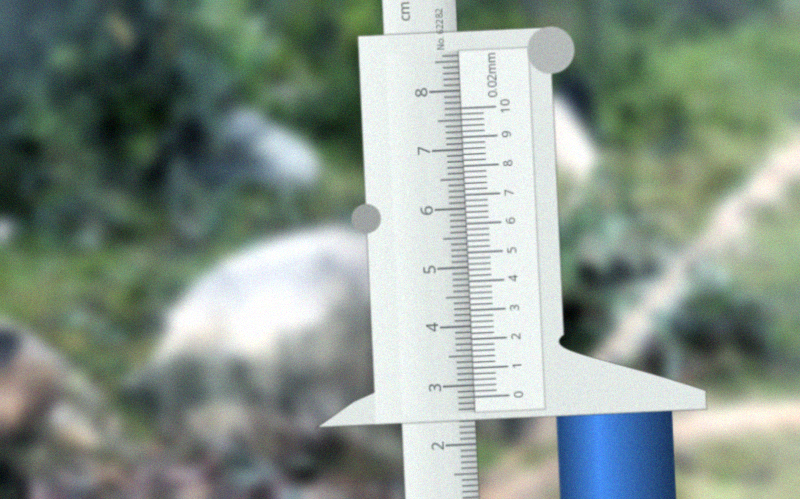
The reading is 28.0 mm
